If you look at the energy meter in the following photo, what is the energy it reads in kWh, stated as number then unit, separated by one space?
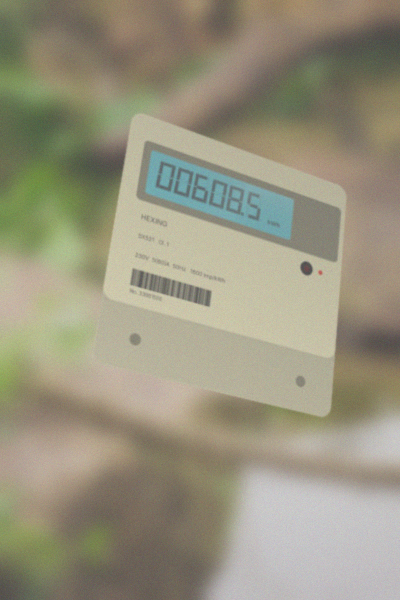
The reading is 608.5 kWh
